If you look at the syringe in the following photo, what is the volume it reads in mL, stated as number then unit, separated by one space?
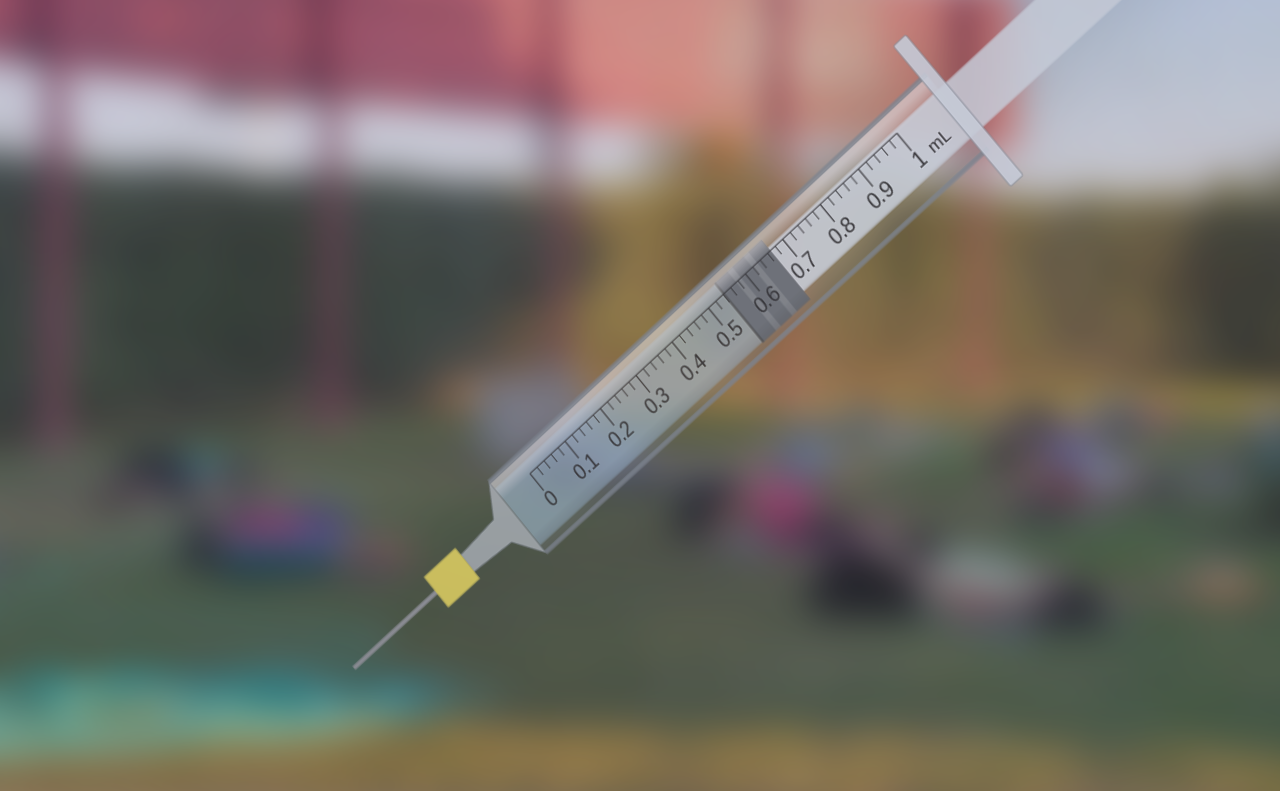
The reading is 0.54 mL
